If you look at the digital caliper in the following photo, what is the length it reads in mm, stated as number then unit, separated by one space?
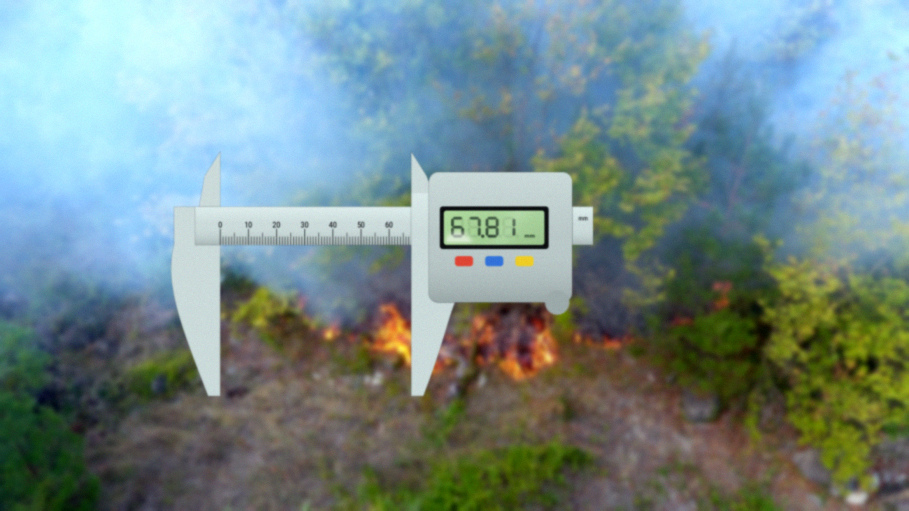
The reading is 67.81 mm
